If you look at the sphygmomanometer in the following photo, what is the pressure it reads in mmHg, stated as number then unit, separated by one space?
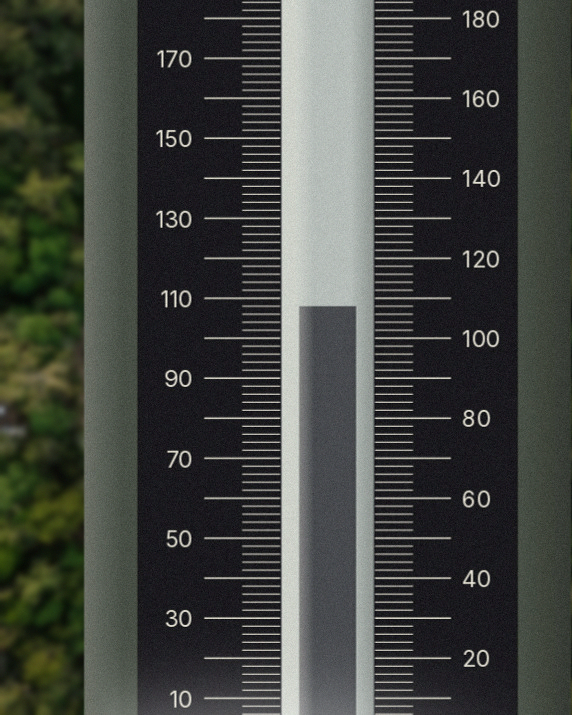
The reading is 108 mmHg
